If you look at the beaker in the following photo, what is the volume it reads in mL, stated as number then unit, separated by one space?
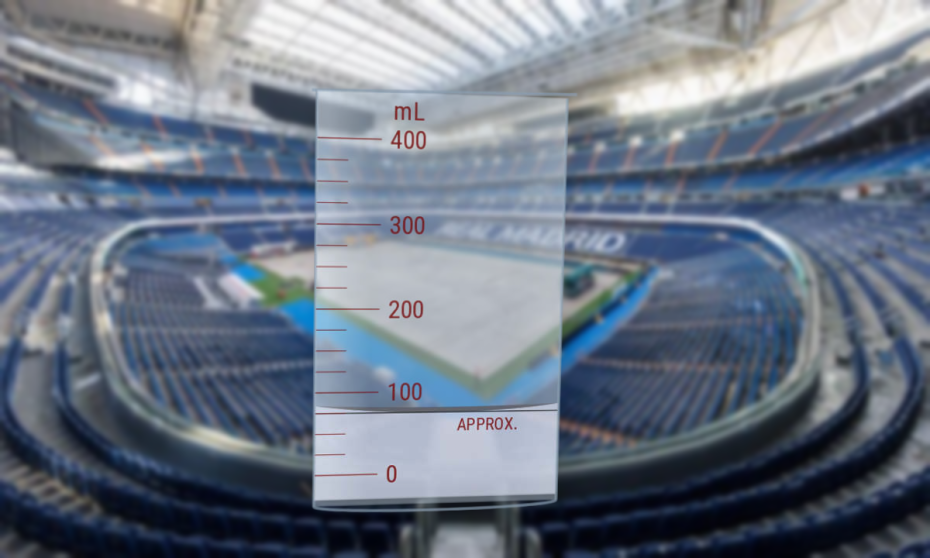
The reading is 75 mL
